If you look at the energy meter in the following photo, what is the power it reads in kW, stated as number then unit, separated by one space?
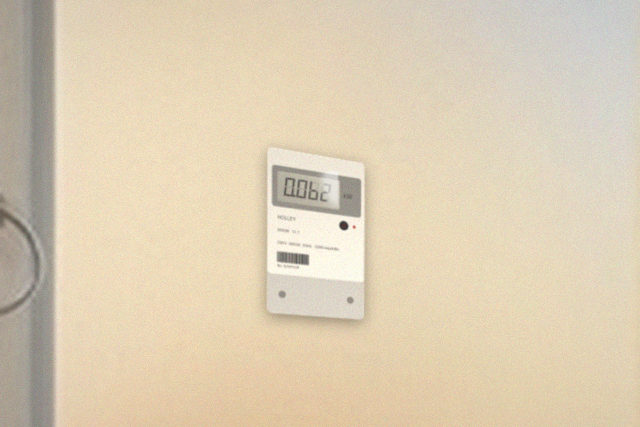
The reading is 0.062 kW
